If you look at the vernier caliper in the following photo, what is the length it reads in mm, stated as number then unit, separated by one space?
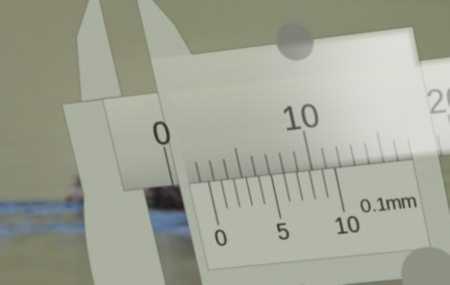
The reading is 2.6 mm
